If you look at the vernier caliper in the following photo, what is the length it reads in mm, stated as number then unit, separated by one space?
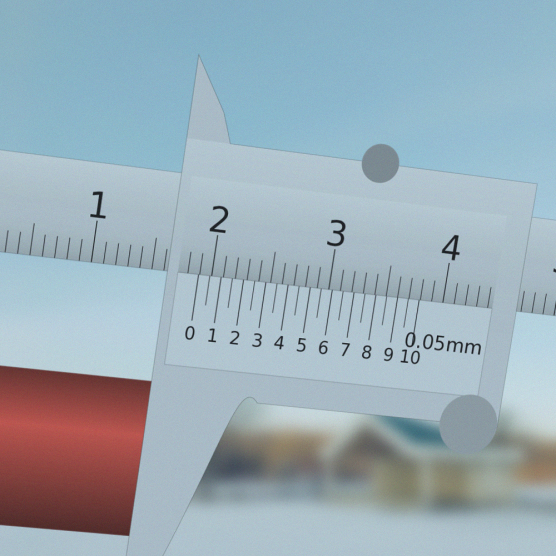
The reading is 18.9 mm
